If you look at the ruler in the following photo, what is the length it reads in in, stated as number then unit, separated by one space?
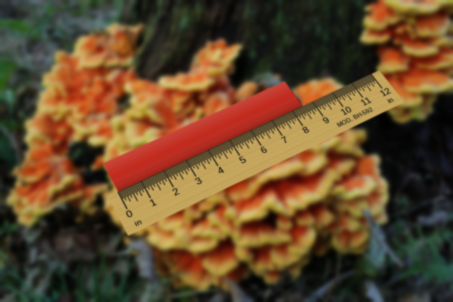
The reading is 8.5 in
